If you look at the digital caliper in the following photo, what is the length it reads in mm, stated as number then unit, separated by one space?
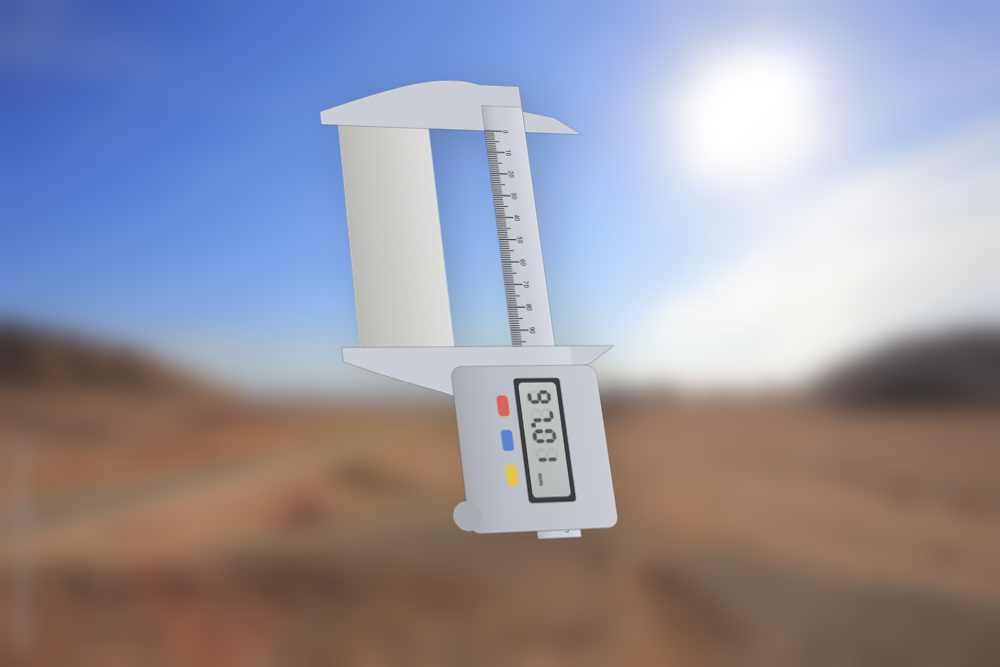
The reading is 97.01 mm
